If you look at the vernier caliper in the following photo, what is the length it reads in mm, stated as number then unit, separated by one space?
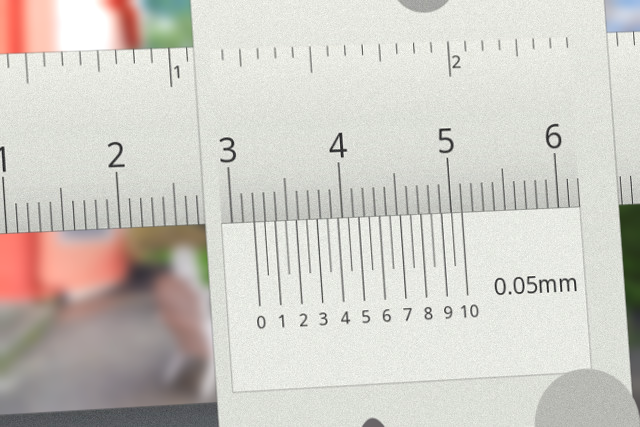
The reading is 32.0 mm
